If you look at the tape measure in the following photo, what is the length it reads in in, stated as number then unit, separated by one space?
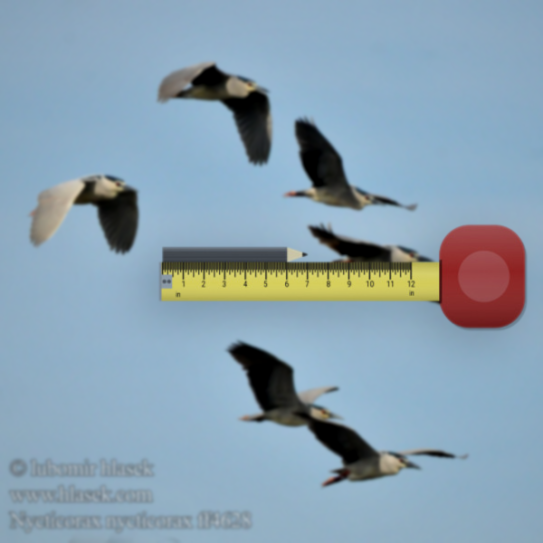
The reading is 7 in
